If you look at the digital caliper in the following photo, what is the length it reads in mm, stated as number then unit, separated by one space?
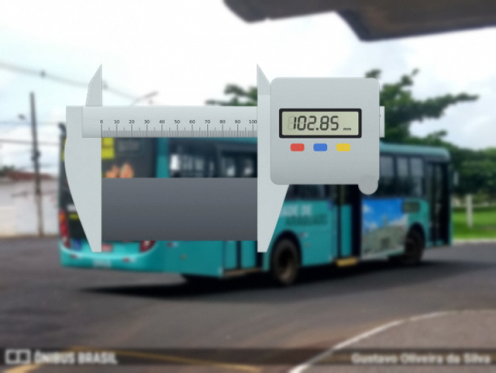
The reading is 102.85 mm
